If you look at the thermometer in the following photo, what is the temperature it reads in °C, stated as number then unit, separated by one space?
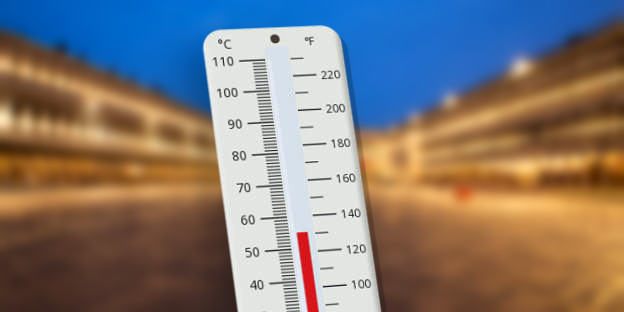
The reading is 55 °C
